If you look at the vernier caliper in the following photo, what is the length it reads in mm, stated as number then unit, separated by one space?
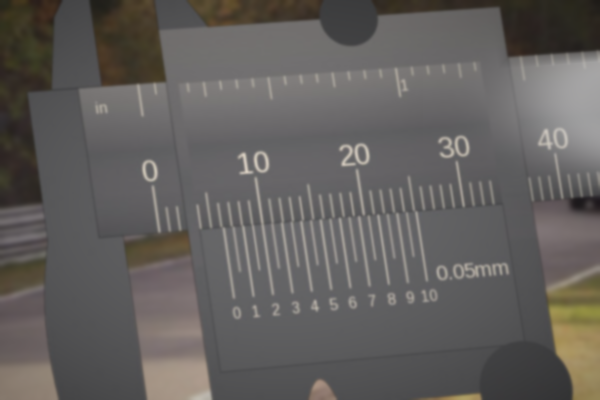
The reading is 6.2 mm
